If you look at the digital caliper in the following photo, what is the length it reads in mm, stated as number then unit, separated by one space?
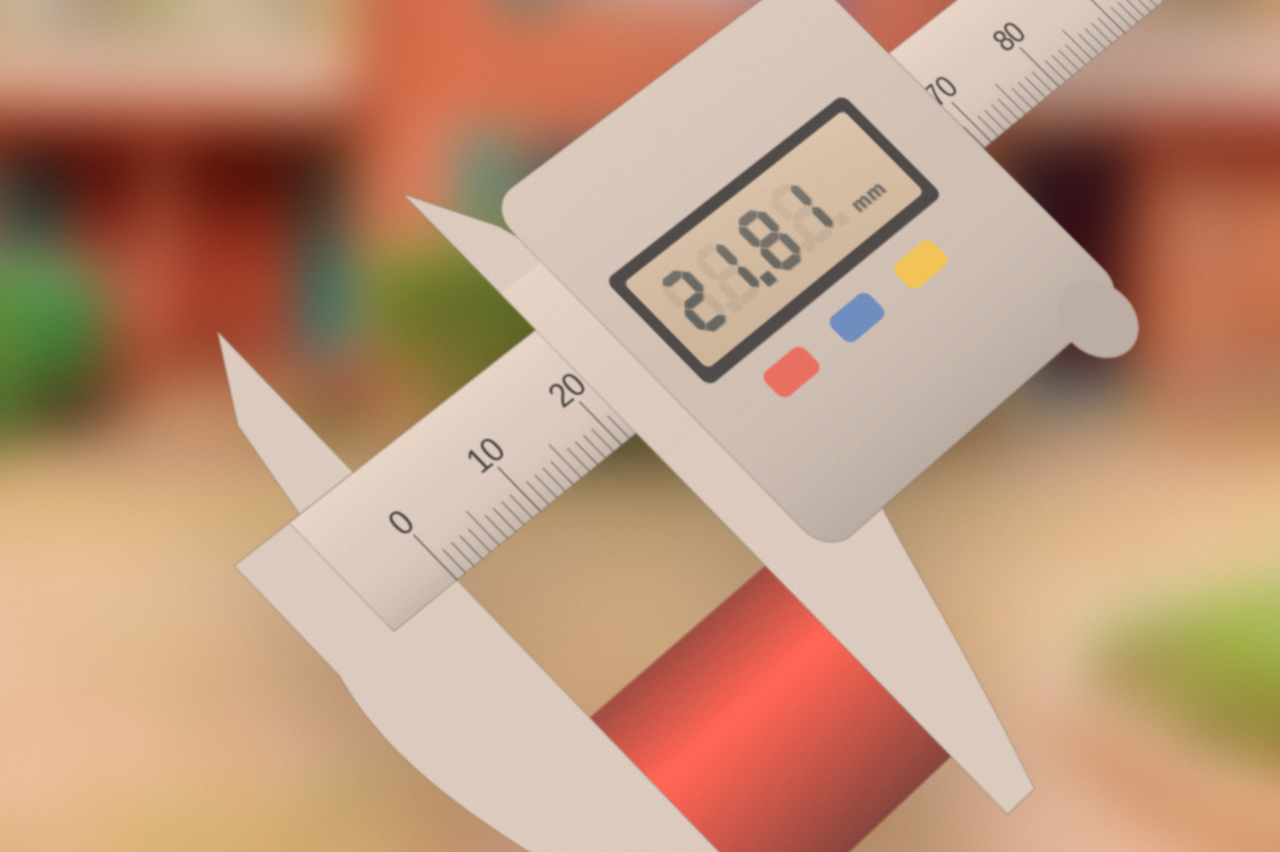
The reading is 21.81 mm
